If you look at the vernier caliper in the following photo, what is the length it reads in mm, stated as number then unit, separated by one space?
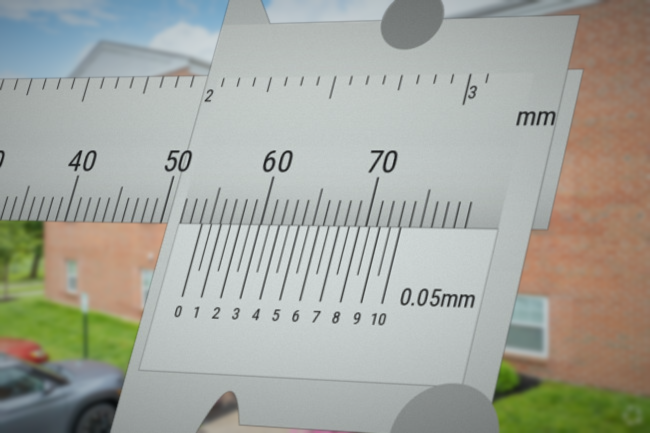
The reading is 54.2 mm
